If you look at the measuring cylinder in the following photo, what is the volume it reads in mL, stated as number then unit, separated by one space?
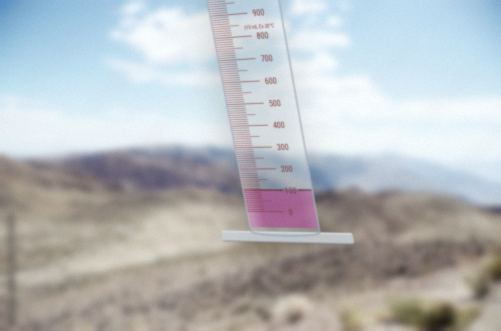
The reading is 100 mL
